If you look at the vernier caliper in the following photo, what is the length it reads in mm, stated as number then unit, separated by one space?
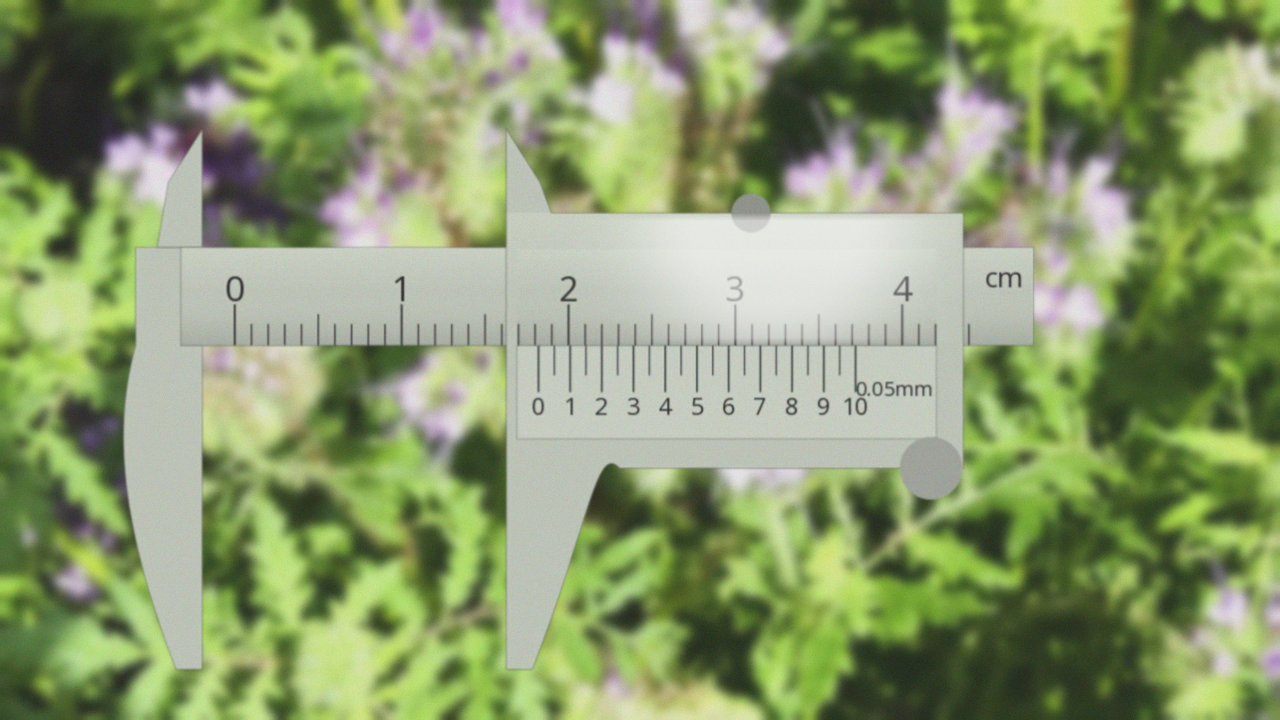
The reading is 18.2 mm
